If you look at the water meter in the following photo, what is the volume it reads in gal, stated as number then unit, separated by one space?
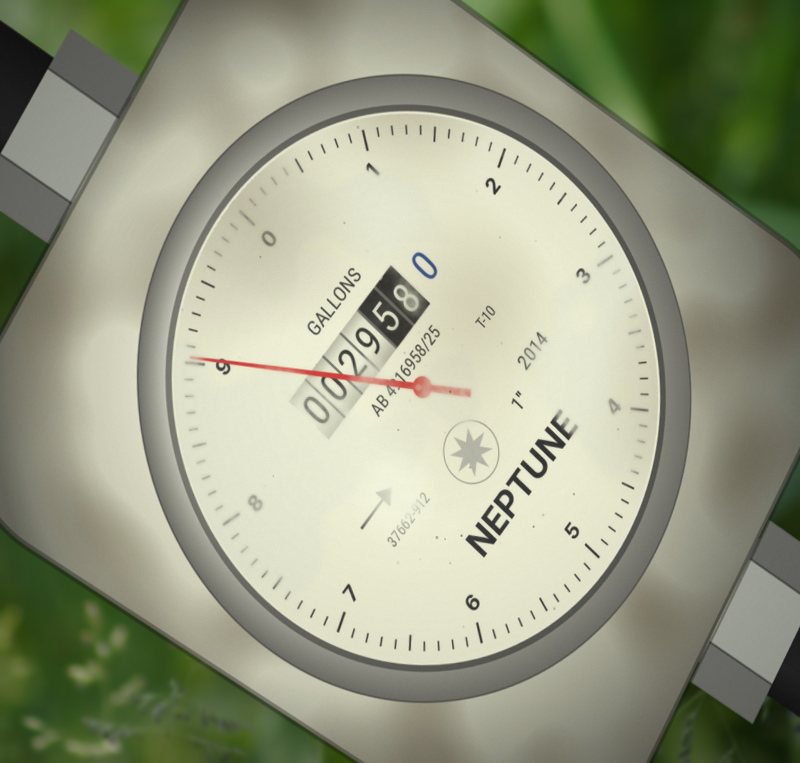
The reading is 29579.0 gal
